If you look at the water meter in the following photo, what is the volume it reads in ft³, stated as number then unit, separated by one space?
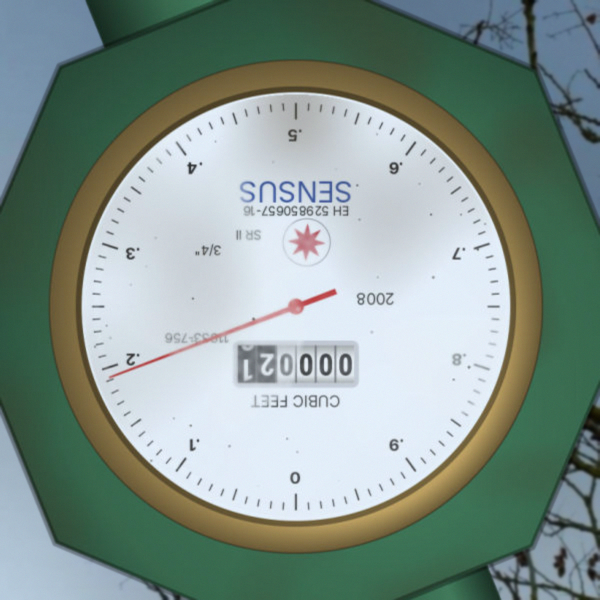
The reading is 21.19 ft³
